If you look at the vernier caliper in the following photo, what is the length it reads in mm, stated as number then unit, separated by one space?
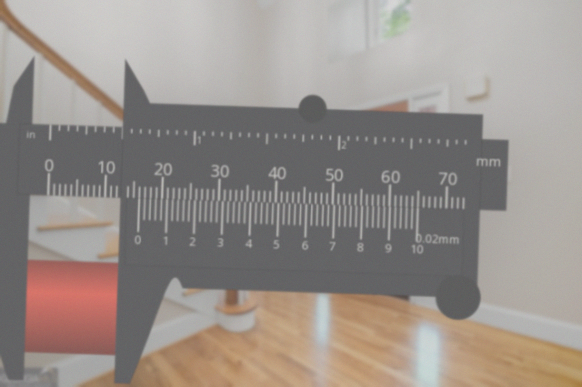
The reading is 16.0 mm
